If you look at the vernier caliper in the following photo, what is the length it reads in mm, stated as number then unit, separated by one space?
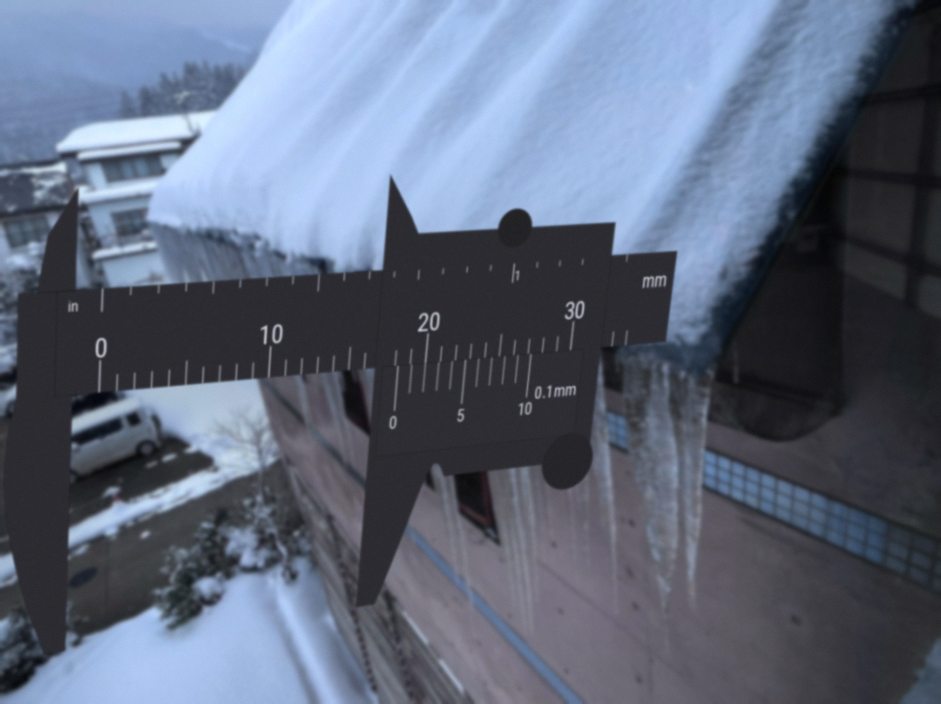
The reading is 18.2 mm
